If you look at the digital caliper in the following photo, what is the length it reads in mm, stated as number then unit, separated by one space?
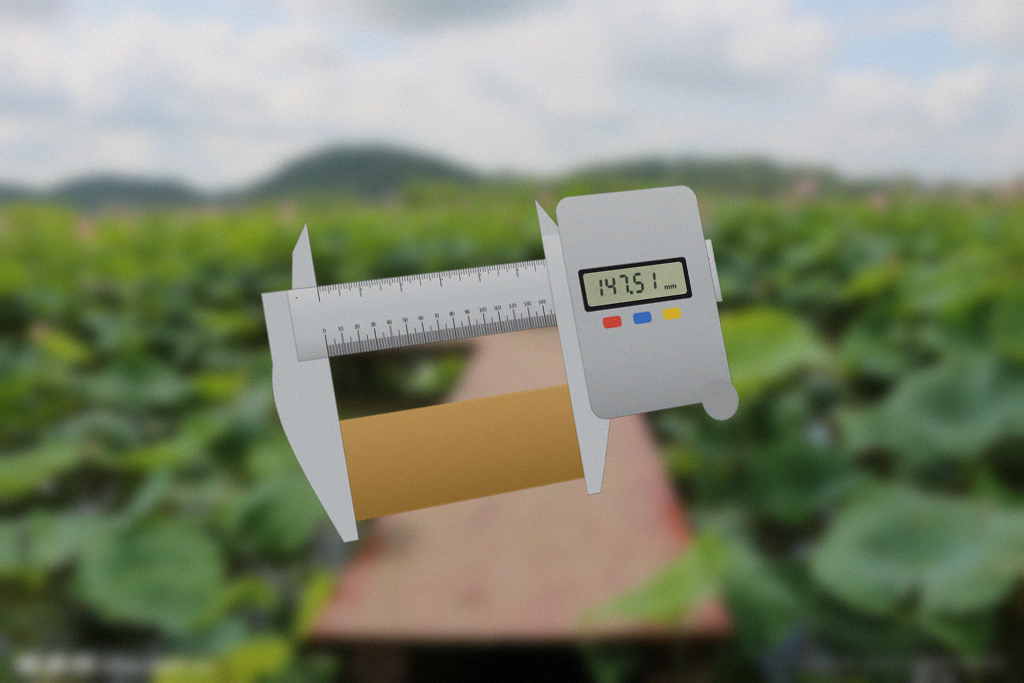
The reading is 147.51 mm
